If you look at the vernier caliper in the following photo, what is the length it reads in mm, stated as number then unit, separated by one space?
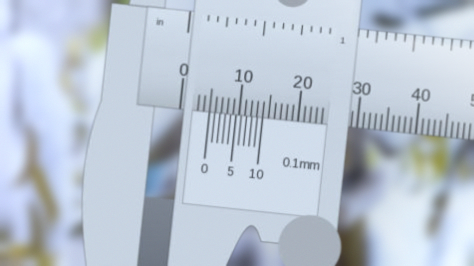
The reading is 5.0 mm
